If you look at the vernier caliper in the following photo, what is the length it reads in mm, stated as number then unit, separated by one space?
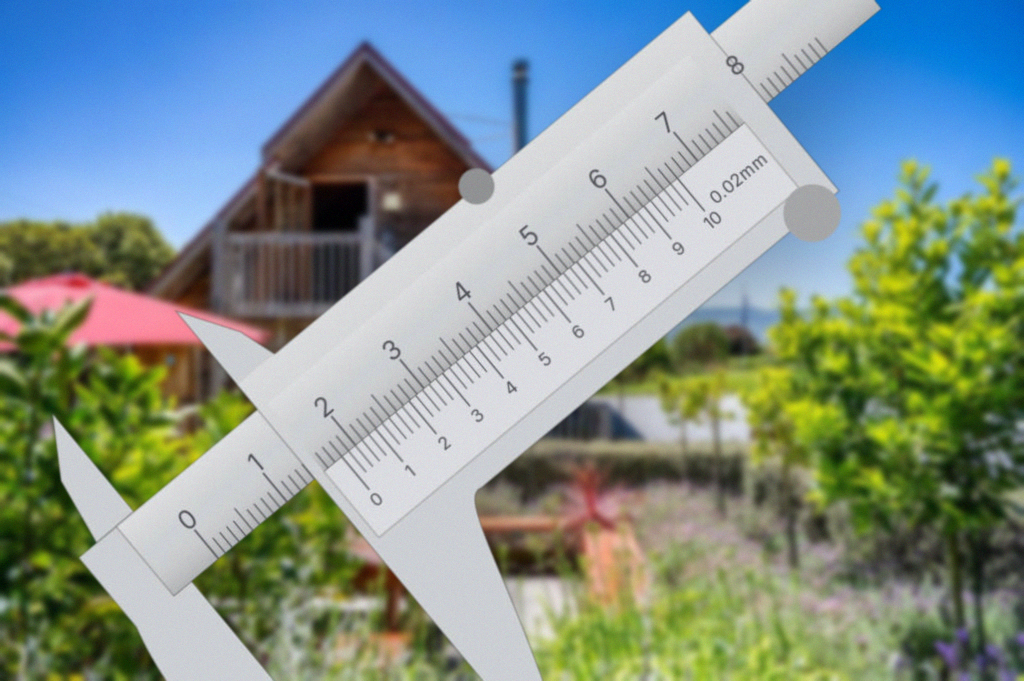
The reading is 18.0 mm
